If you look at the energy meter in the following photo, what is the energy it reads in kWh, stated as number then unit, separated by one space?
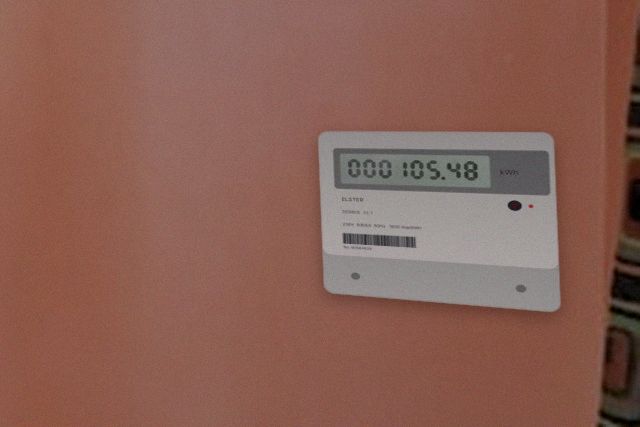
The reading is 105.48 kWh
